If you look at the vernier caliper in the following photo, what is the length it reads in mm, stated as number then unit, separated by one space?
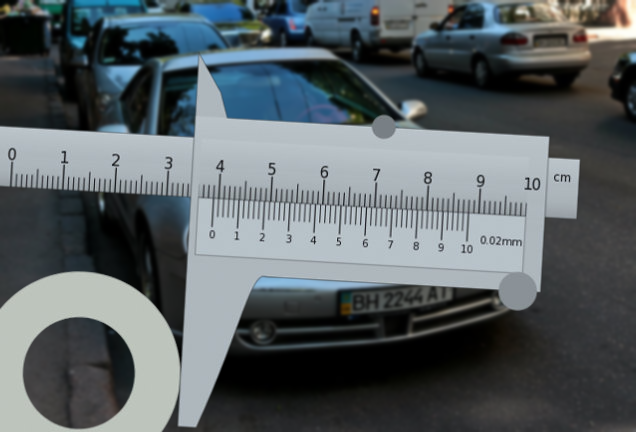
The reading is 39.0 mm
